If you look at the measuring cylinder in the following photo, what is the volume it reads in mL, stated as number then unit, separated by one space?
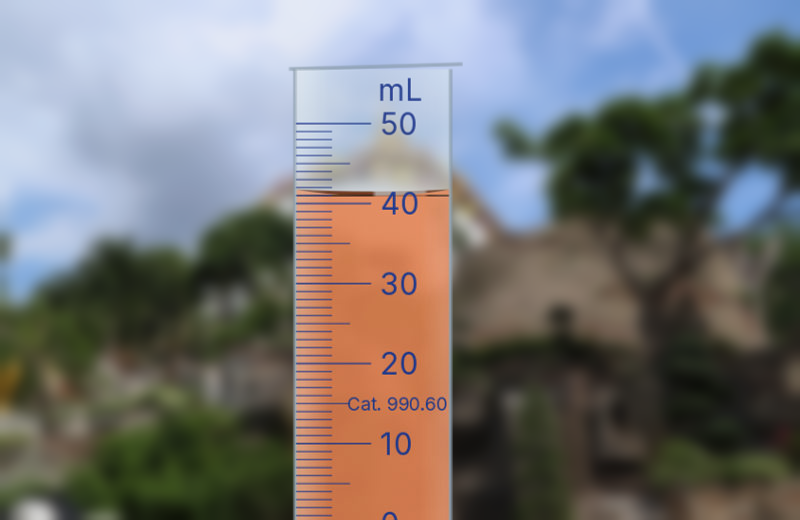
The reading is 41 mL
